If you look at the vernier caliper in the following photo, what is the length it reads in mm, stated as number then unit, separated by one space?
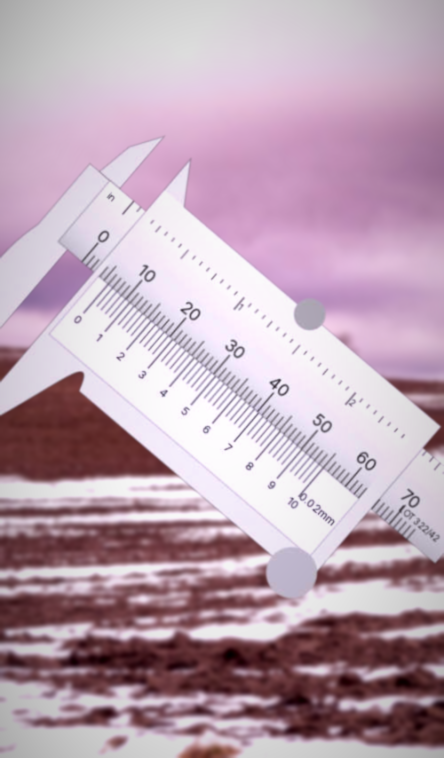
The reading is 6.0 mm
